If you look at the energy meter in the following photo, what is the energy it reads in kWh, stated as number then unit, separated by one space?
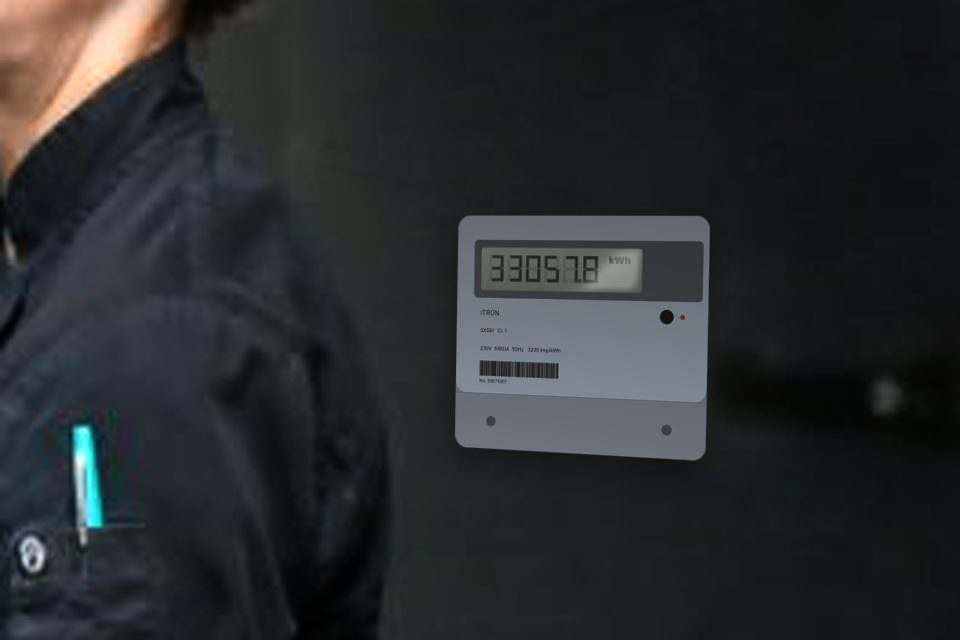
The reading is 33057.8 kWh
